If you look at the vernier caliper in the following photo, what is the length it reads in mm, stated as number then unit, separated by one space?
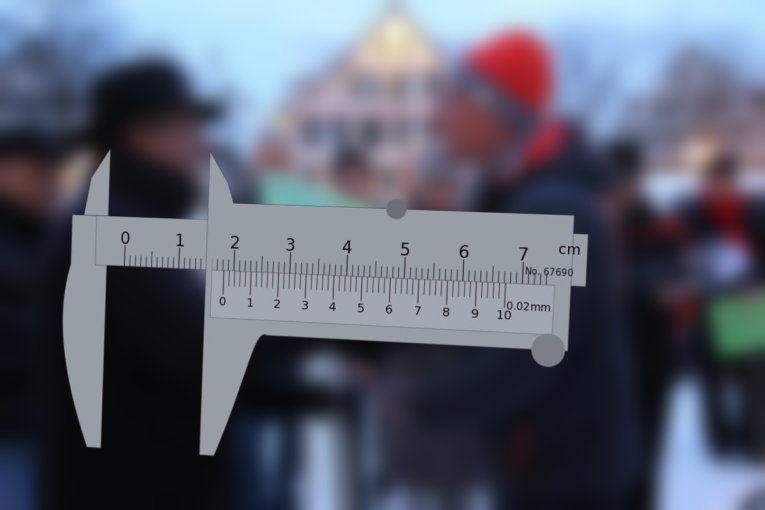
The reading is 18.2 mm
